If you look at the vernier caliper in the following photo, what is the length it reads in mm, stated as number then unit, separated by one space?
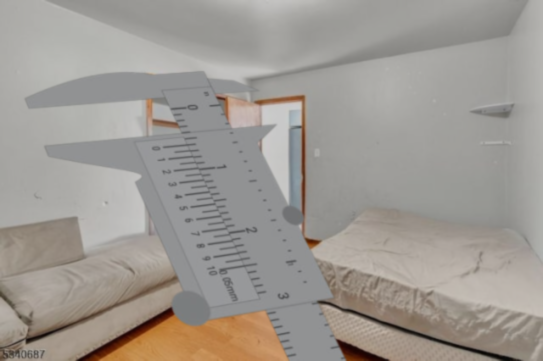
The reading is 6.0 mm
